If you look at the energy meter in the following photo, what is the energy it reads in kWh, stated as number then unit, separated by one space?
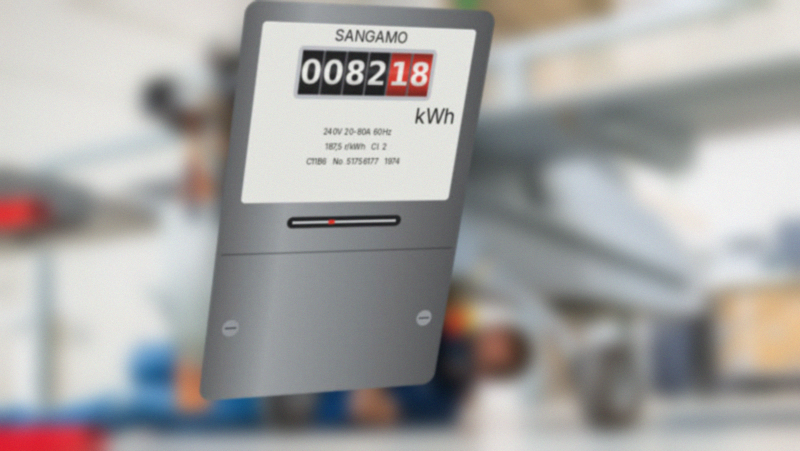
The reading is 82.18 kWh
